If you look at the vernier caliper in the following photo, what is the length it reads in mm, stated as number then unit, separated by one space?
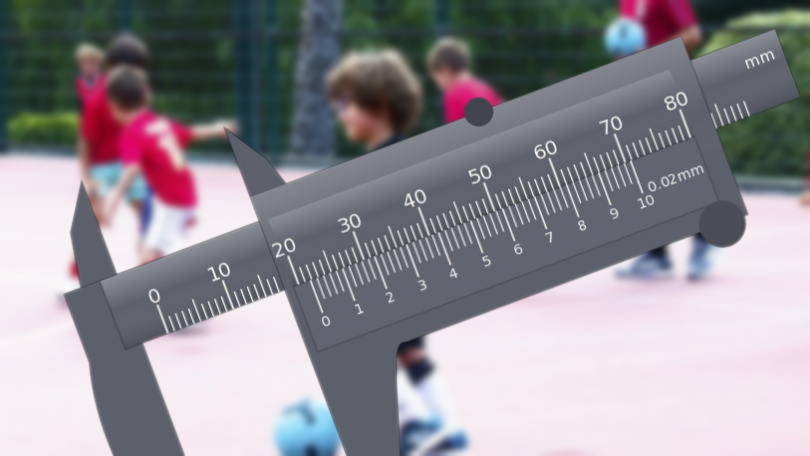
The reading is 21.8 mm
